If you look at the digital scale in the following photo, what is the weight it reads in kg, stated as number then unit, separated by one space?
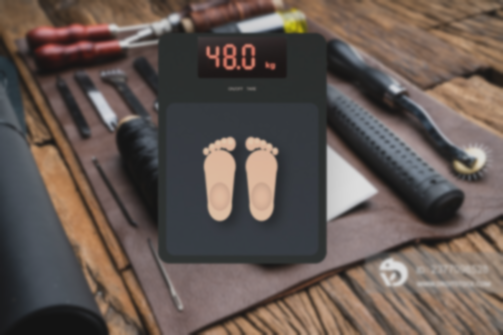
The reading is 48.0 kg
